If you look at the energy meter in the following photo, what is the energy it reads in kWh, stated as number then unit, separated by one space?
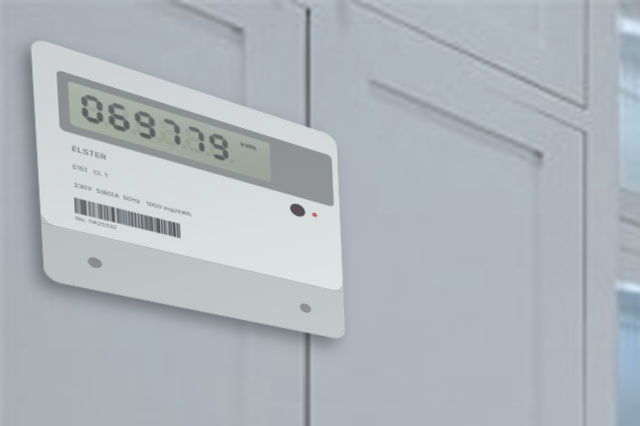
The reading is 69779 kWh
